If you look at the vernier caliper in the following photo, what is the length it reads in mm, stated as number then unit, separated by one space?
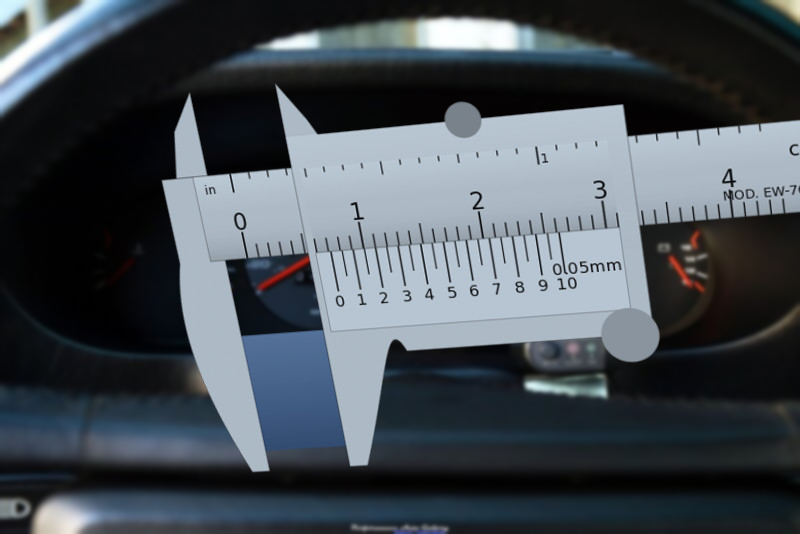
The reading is 7.2 mm
